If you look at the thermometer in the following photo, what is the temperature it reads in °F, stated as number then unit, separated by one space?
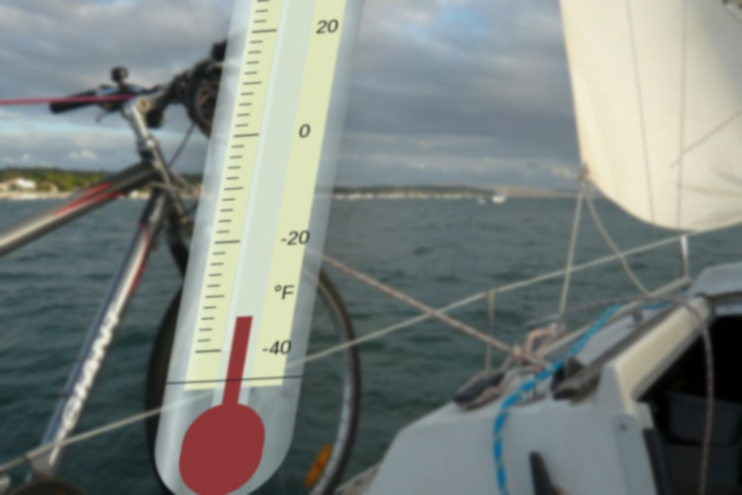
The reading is -34 °F
